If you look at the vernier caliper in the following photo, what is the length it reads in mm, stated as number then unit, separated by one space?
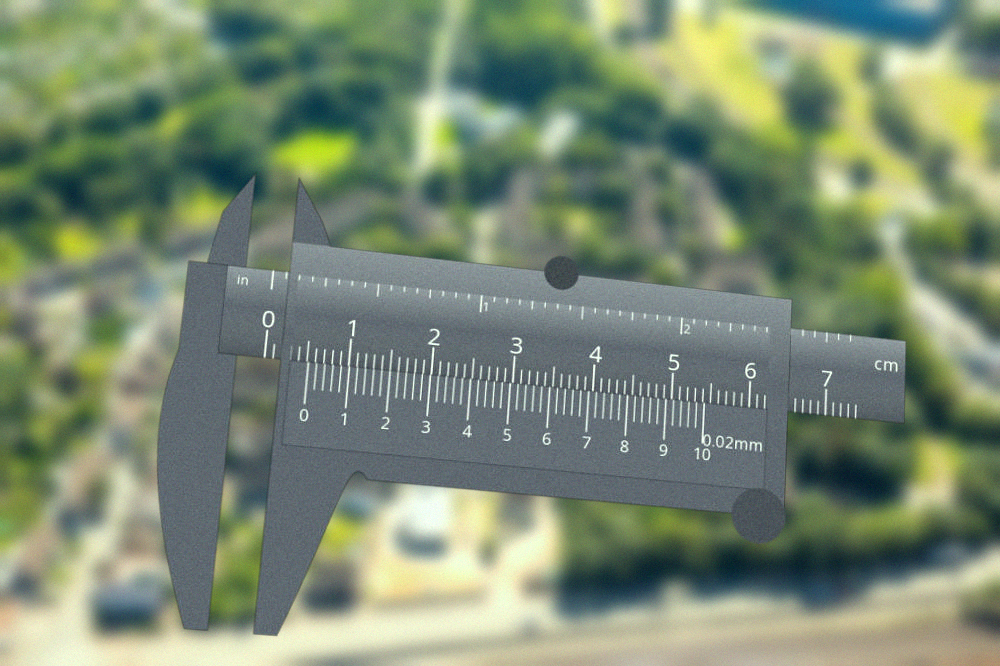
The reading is 5.2 mm
